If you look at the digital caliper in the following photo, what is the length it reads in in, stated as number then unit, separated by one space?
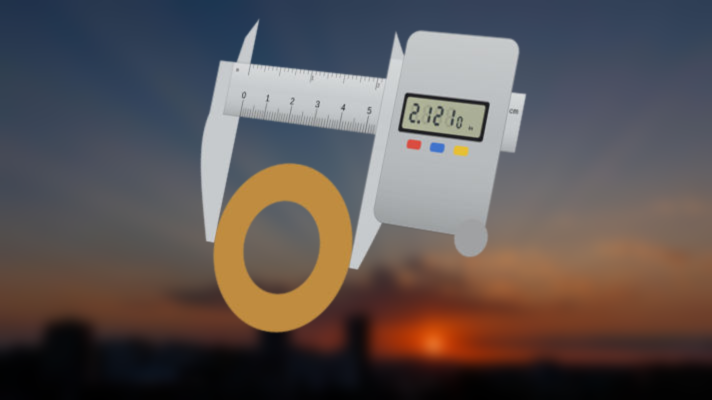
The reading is 2.1210 in
